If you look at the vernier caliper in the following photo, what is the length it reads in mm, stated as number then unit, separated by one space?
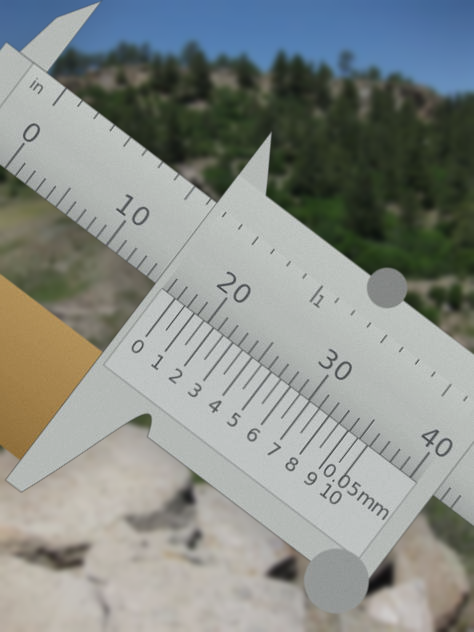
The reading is 16.8 mm
